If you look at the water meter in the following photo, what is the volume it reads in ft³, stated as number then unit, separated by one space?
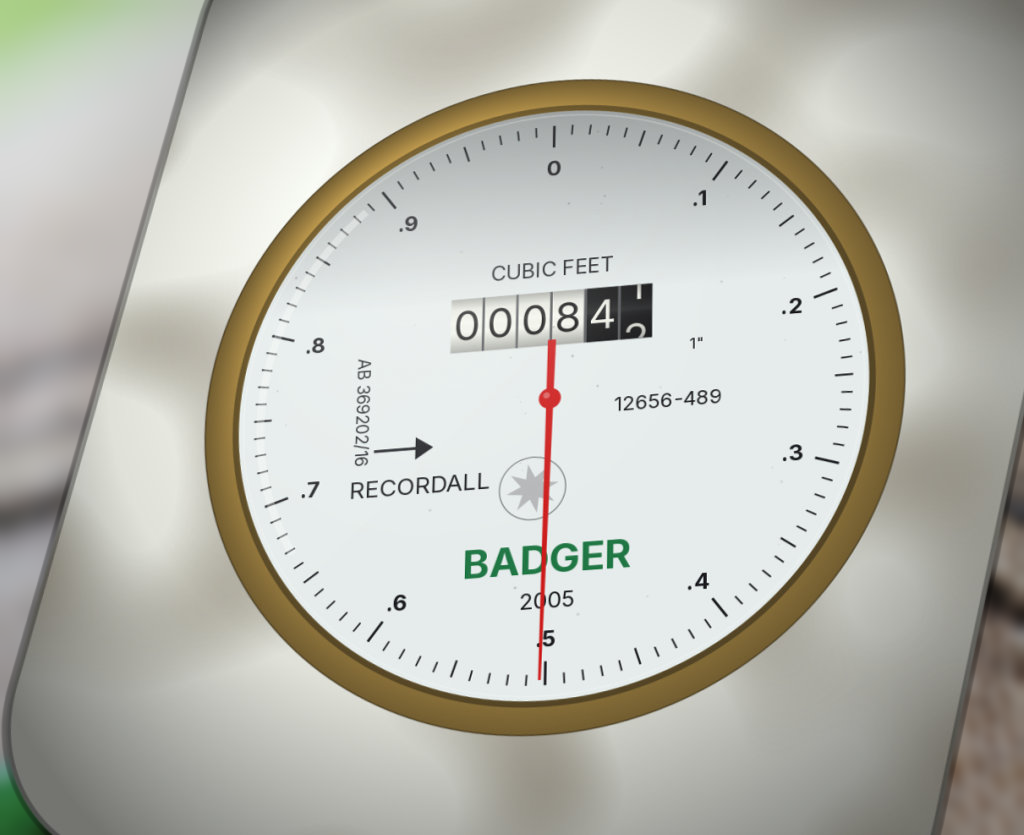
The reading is 841.50 ft³
